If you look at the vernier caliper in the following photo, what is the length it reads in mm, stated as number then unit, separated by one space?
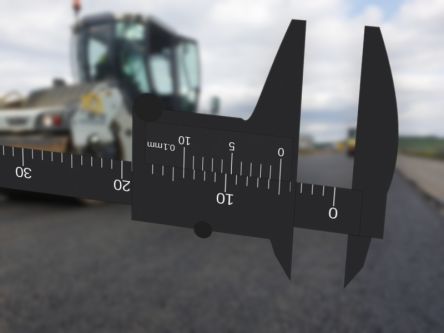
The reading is 5.0 mm
